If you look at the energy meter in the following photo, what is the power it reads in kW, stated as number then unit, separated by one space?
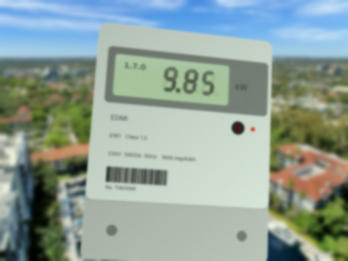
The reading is 9.85 kW
